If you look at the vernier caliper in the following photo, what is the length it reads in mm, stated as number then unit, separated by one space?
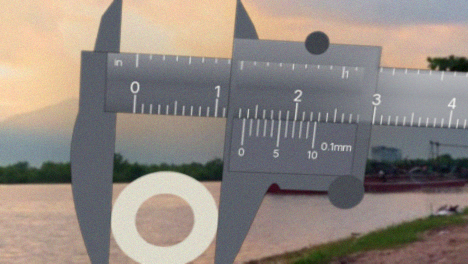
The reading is 13.6 mm
